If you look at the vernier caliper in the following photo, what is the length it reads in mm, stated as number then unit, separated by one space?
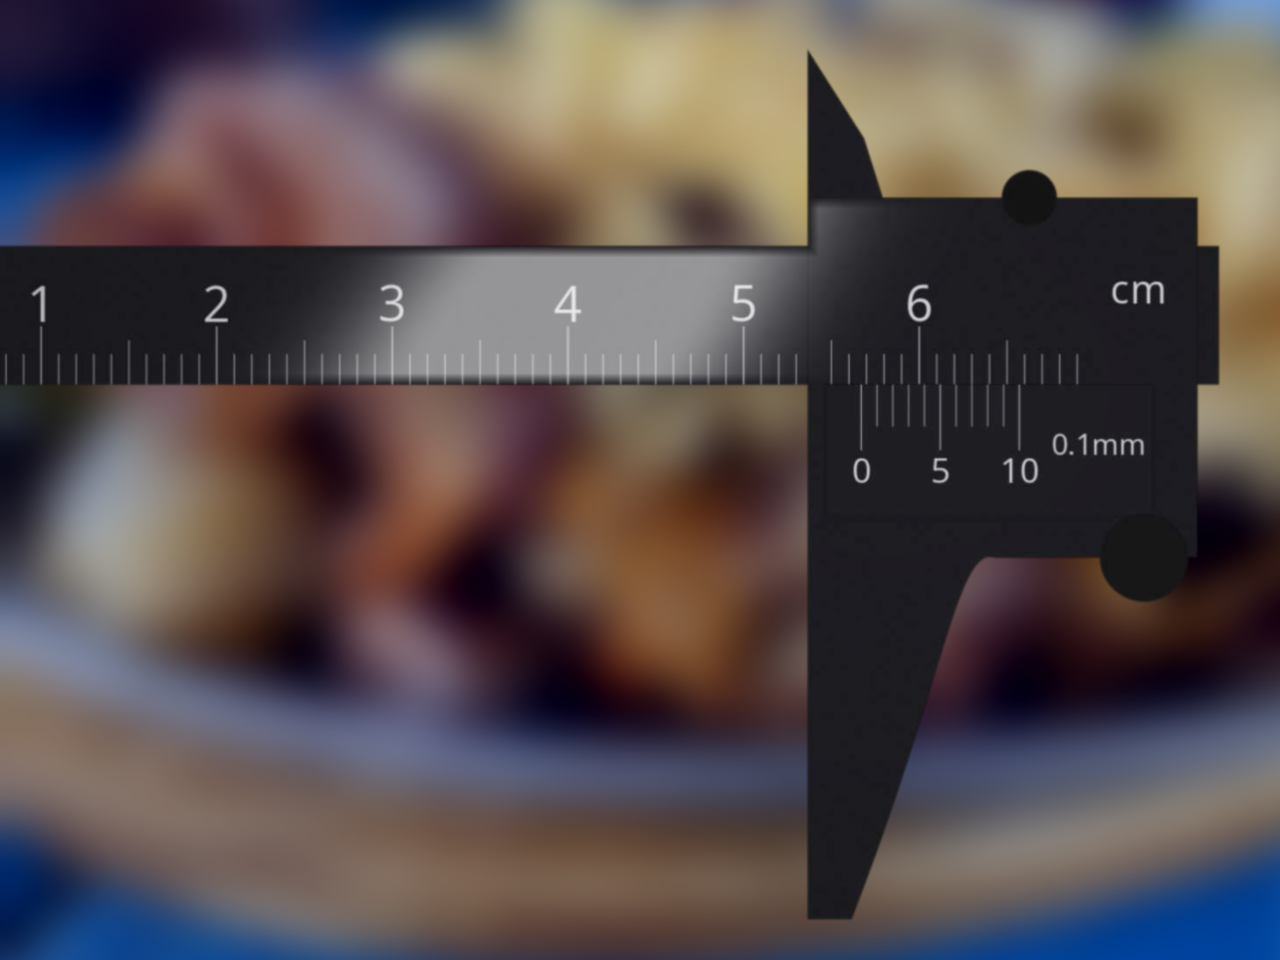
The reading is 56.7 mm
